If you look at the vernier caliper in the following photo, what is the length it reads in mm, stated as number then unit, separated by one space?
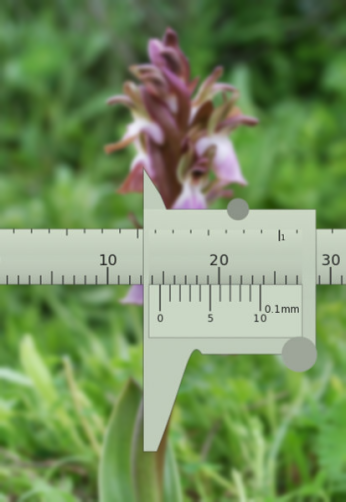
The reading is 14.7 mm
